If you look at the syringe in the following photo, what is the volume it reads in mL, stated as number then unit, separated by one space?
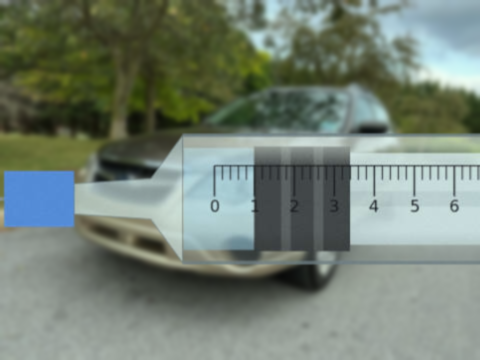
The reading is 1 mL
